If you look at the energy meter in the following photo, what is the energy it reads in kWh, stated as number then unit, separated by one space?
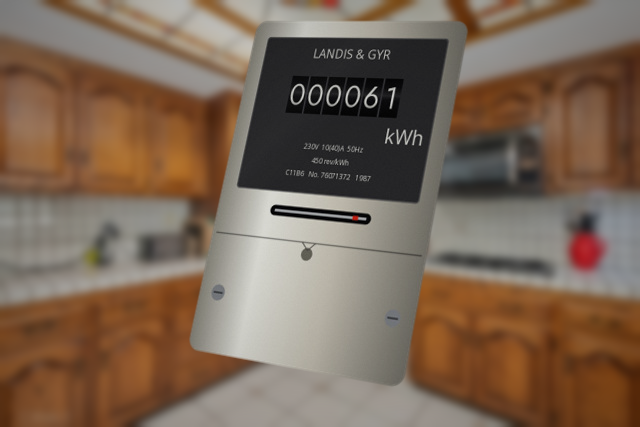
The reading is 61 kWh
